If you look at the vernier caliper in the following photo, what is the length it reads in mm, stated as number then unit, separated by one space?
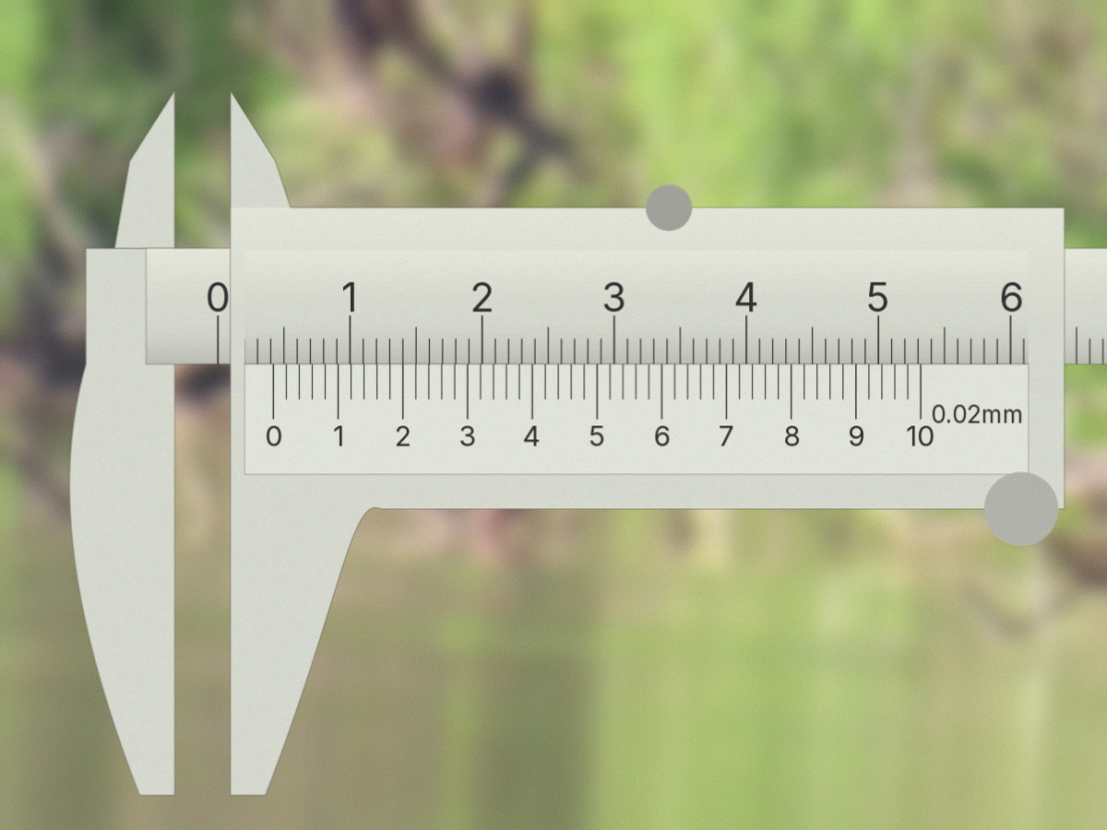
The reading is 4.2 mm
